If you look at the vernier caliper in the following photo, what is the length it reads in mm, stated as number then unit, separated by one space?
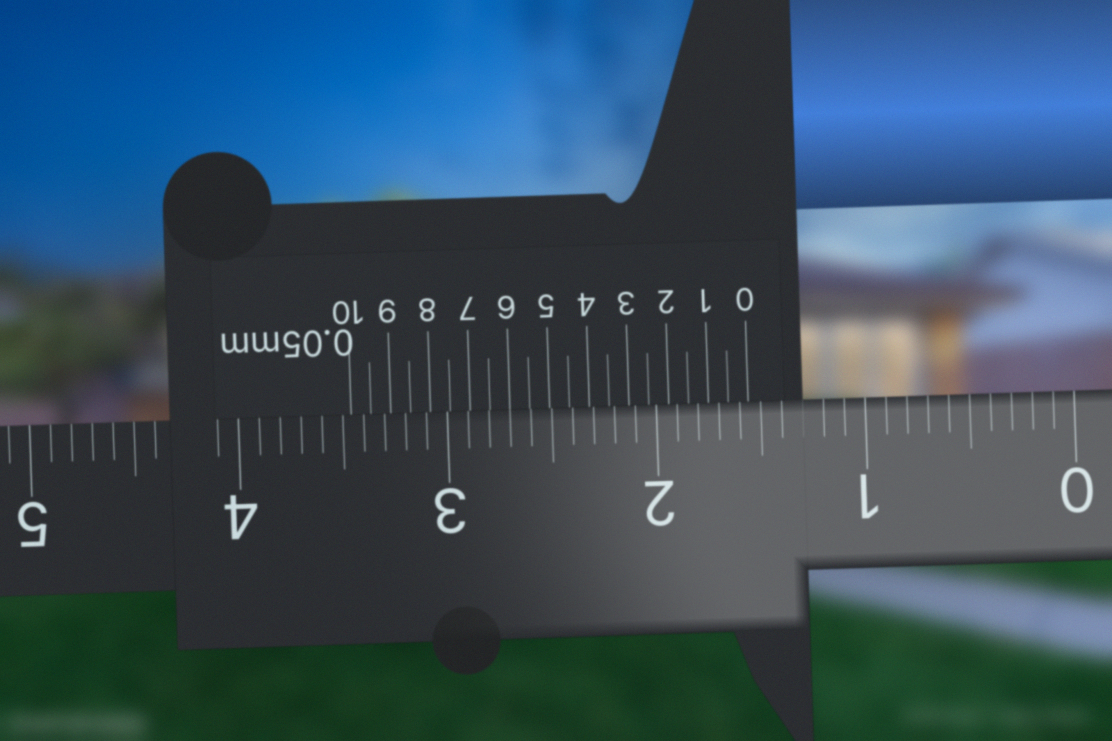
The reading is 15.6 mm
